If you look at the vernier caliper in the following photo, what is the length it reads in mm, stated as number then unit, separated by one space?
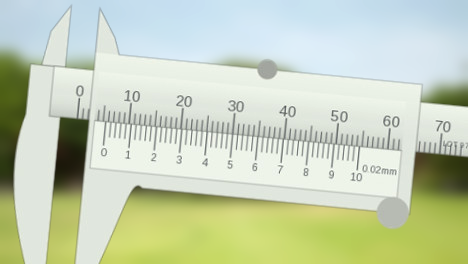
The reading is 5.5 mm
